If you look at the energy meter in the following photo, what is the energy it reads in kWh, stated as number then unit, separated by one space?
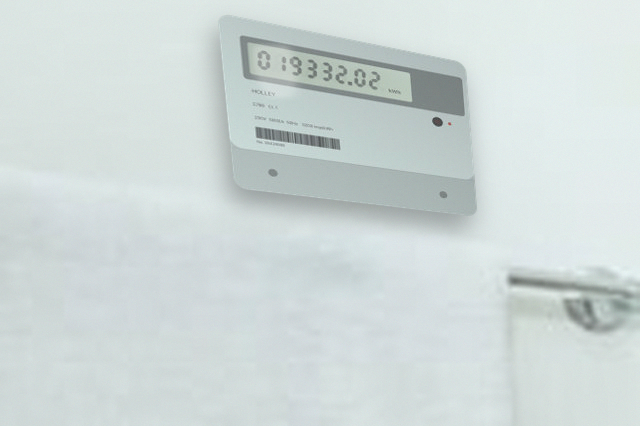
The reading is 19332.02 kWh
